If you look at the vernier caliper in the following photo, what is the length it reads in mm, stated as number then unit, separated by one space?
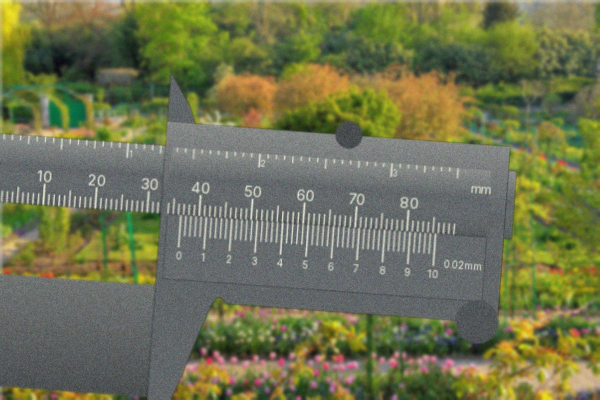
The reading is 36.5 mm
